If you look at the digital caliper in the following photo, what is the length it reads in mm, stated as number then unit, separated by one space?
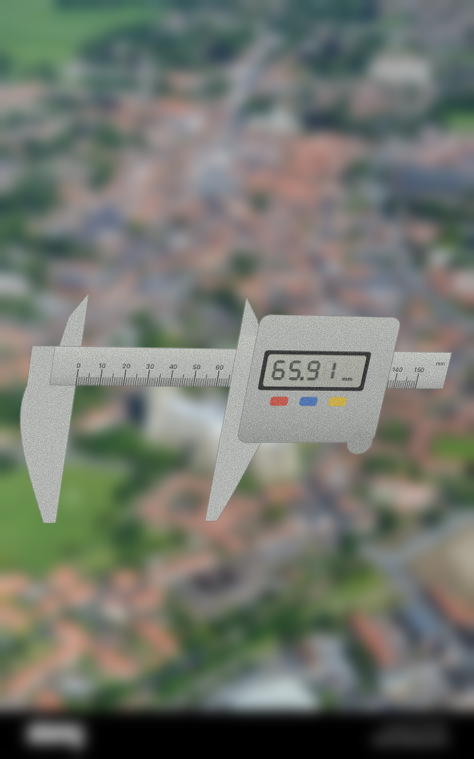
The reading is 65.91 mm
